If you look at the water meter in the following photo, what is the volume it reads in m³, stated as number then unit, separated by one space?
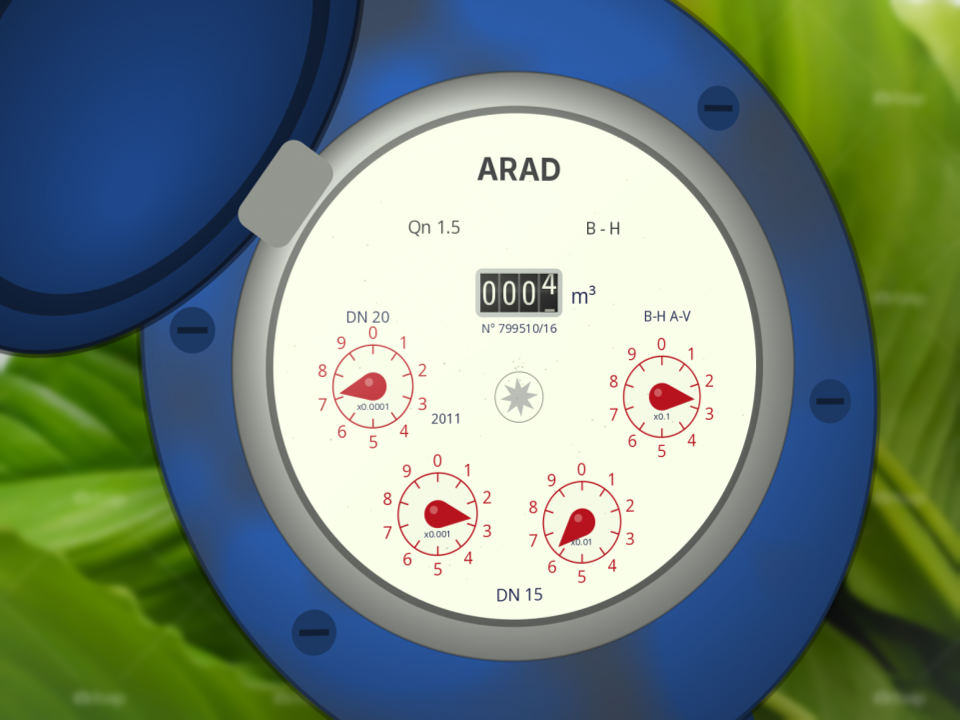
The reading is 4.2627 m³
